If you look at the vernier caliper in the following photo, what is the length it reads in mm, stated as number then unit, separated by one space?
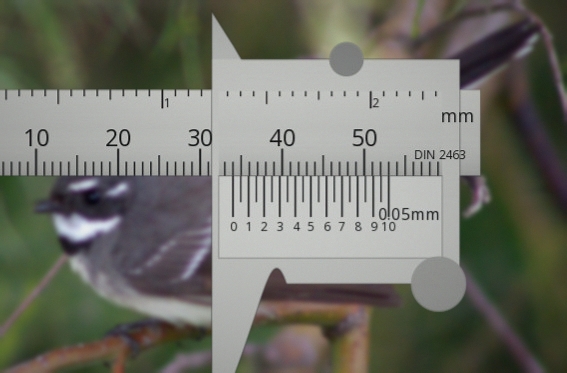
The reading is 34.0 mm
